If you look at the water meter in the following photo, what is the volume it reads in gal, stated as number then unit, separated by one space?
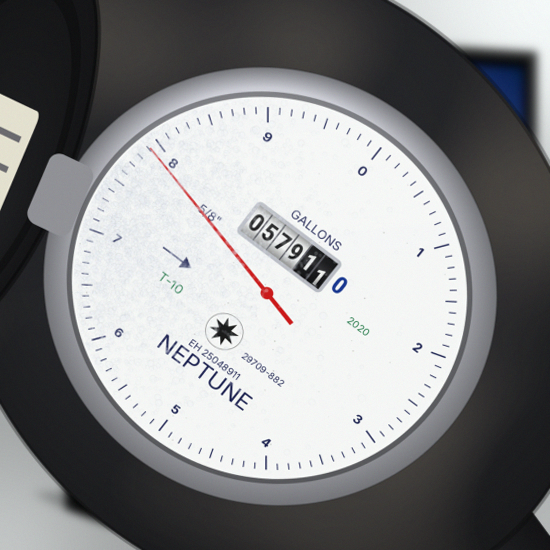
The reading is 579107.9 gal
